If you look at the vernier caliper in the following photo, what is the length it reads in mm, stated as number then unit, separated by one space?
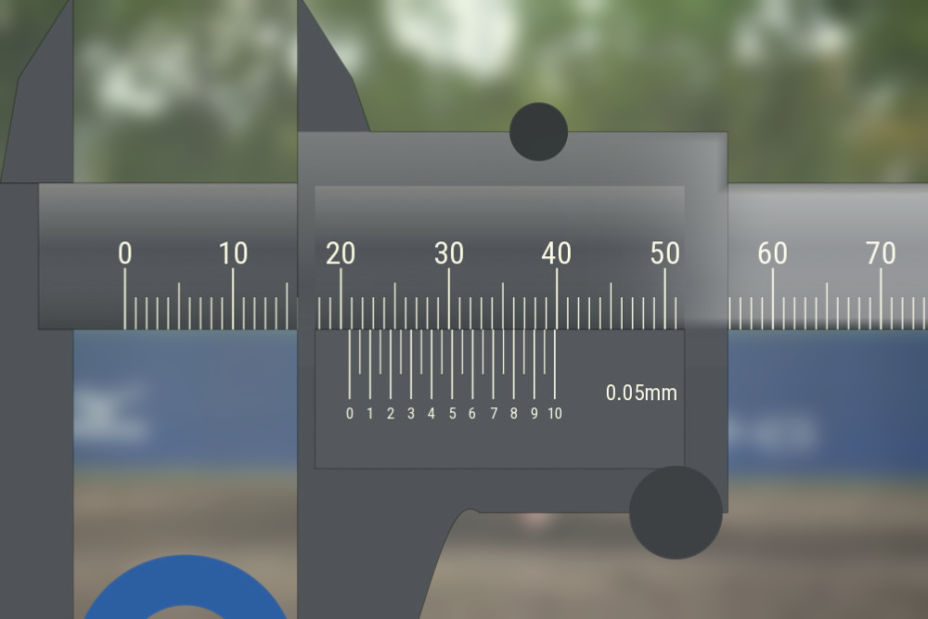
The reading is 20.8 mm
